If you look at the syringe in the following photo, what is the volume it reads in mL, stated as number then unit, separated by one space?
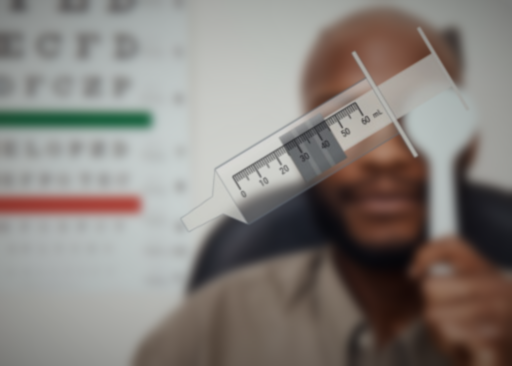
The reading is 25 mL
